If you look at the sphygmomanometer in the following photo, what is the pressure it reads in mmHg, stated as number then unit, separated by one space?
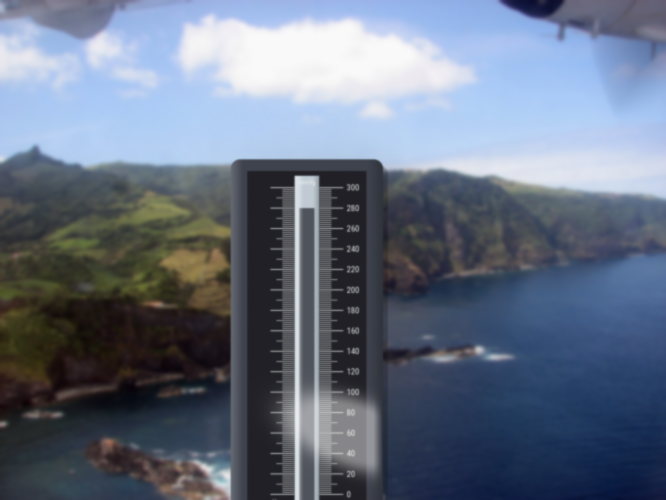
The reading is 280 mmHg
